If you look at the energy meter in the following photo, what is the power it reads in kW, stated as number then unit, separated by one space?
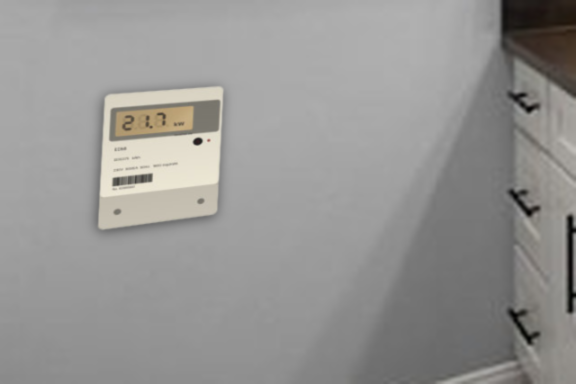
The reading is 21.7 kW
